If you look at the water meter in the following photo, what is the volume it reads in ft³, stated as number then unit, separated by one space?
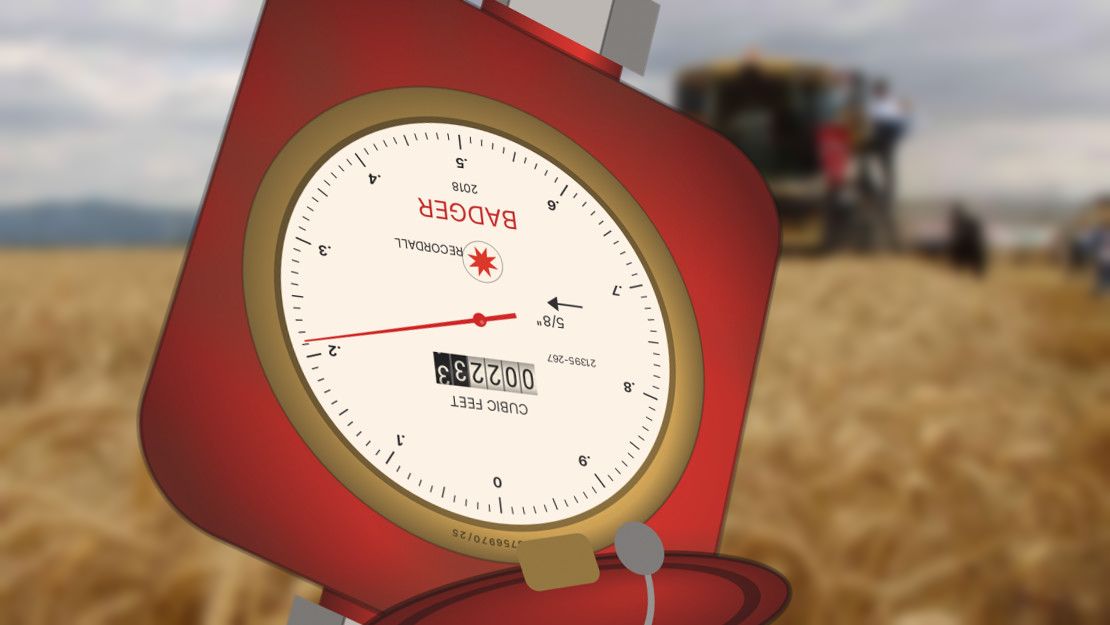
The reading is 2233.21 ft³
